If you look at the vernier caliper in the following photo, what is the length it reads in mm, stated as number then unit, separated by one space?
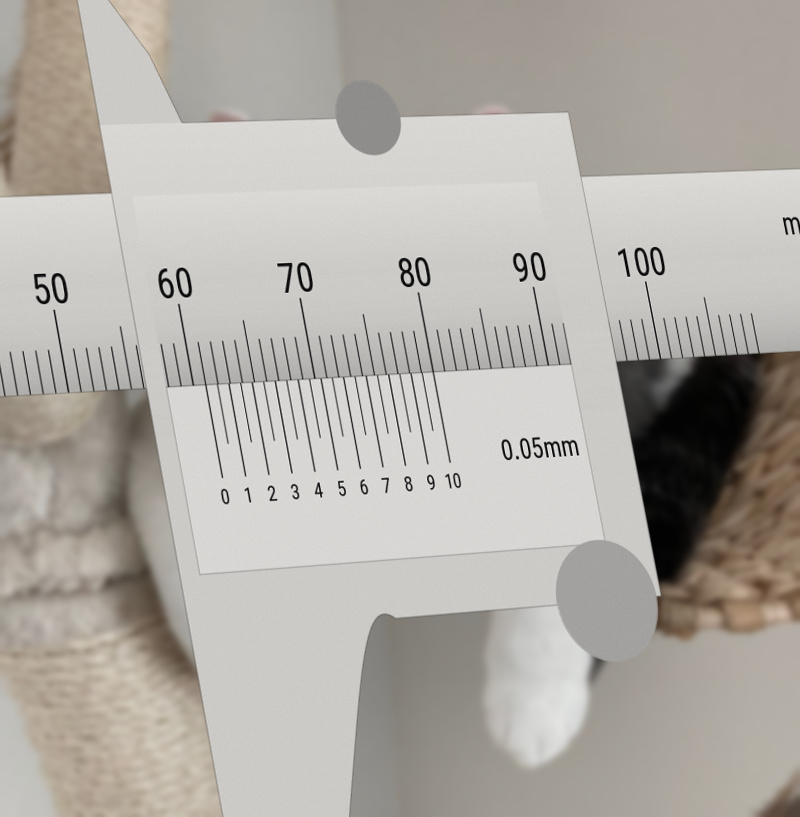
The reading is 61.0 mm
